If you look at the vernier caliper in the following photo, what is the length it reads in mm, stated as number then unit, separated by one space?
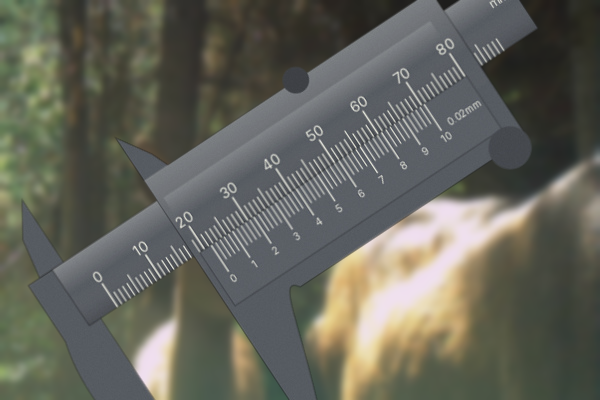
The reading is 21.5 mm
